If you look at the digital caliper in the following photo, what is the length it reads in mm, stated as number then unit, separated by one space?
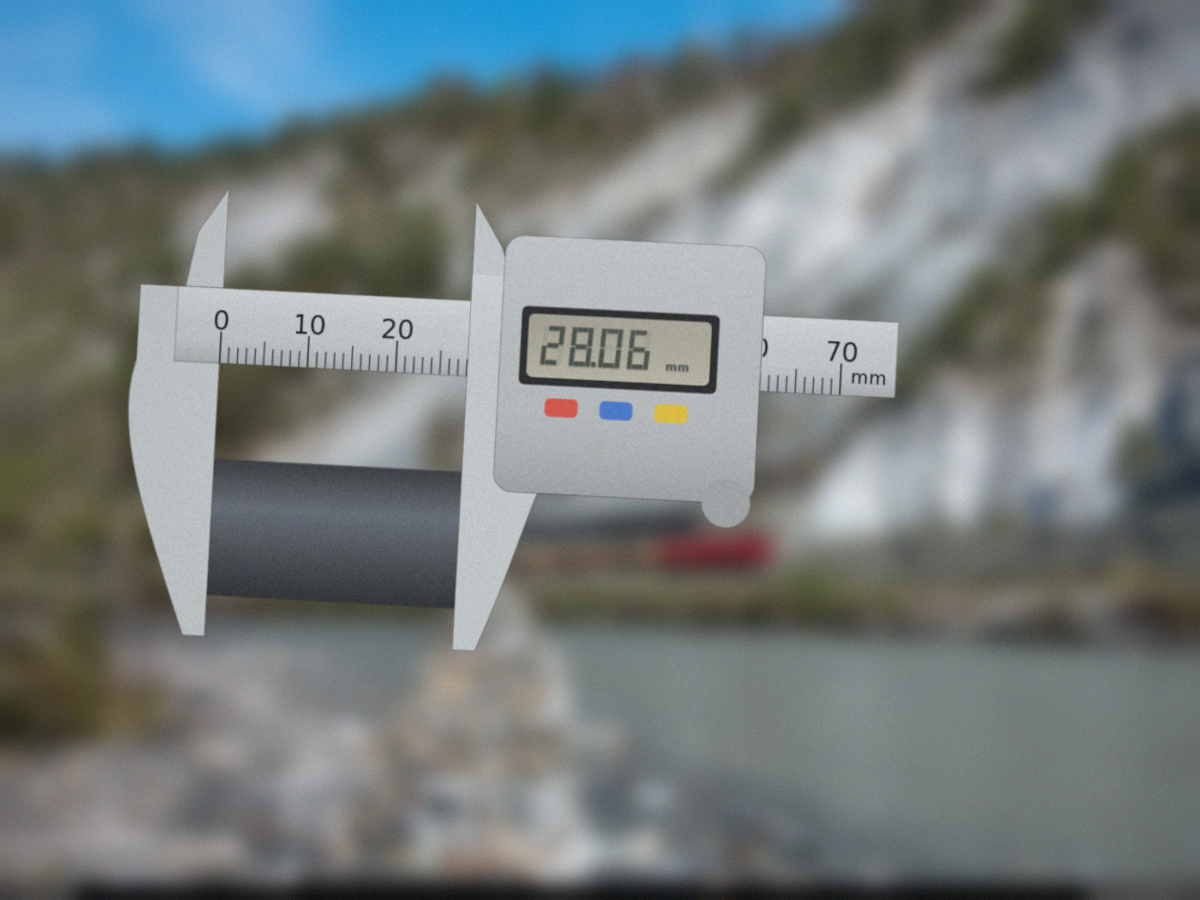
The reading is 28.06 mm
